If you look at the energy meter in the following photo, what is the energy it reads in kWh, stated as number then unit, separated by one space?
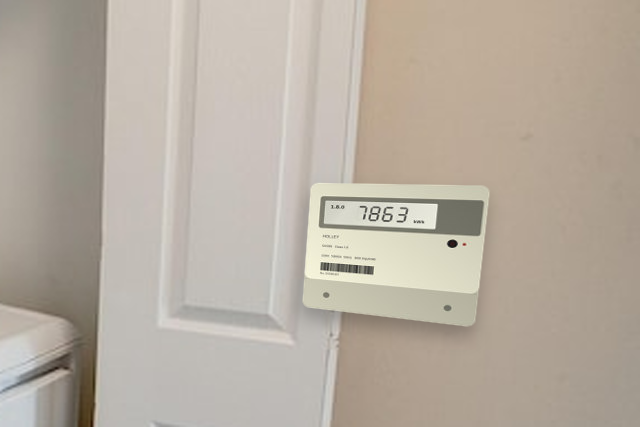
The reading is 7863 kWh
